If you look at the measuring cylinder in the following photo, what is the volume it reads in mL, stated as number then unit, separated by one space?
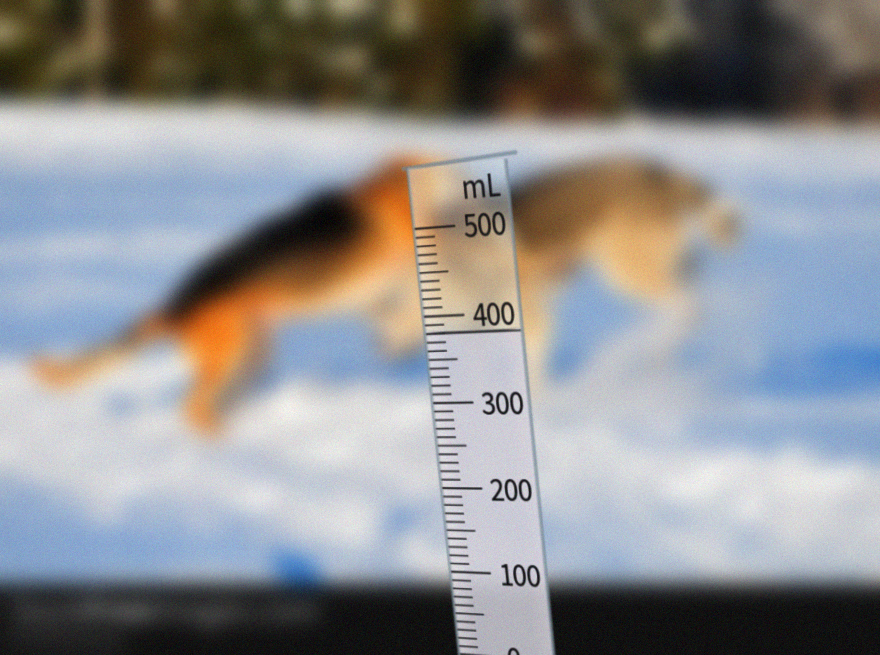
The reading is 380 mL
